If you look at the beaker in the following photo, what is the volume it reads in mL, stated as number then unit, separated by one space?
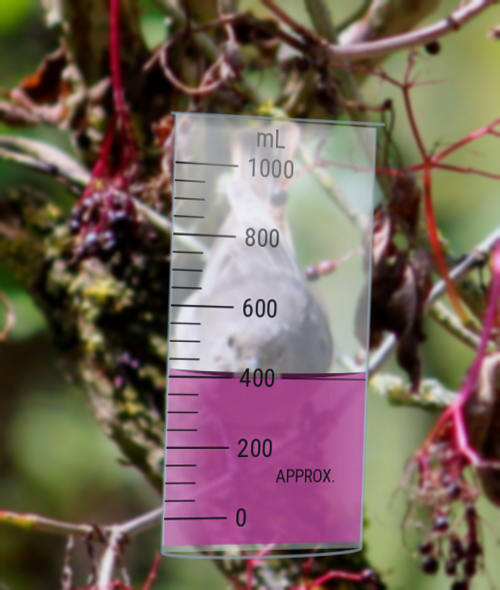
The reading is 400 mL
